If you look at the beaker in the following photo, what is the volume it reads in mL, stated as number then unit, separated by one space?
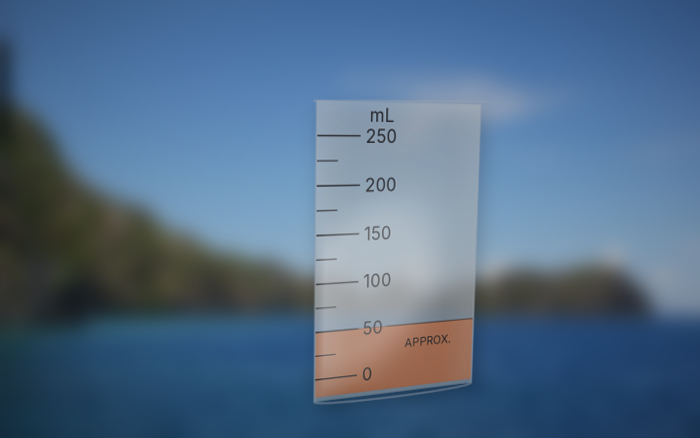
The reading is 50 mL
